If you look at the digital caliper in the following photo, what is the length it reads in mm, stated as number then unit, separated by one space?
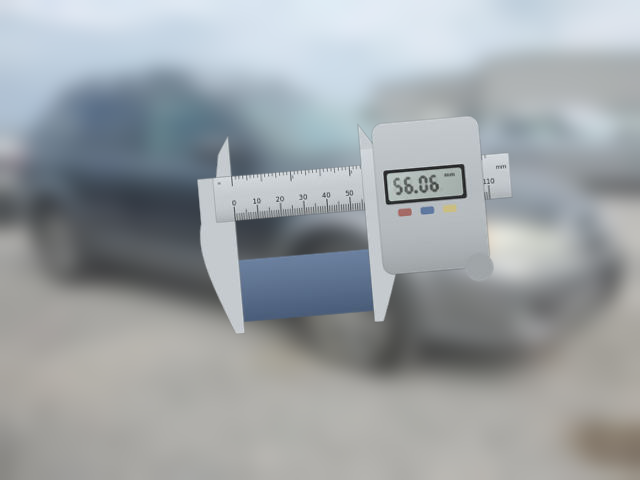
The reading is 56.06 mm
